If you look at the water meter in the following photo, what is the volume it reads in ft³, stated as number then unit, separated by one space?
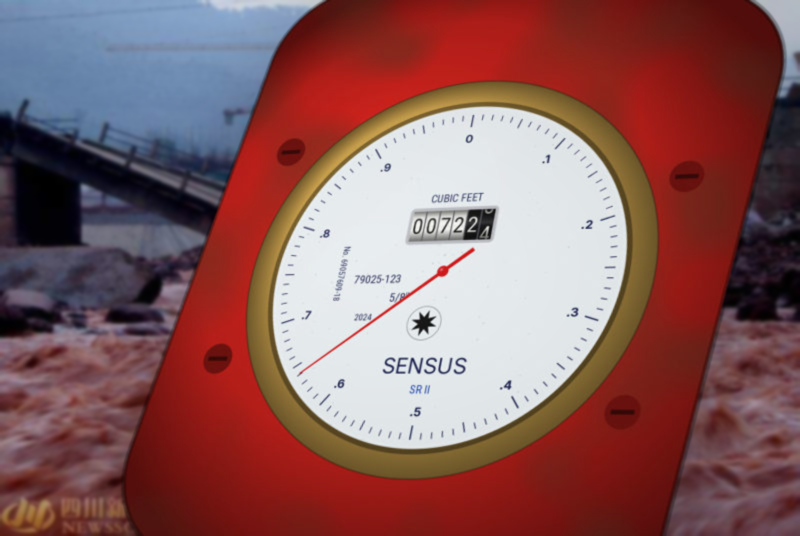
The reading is 7223.64 ft³
